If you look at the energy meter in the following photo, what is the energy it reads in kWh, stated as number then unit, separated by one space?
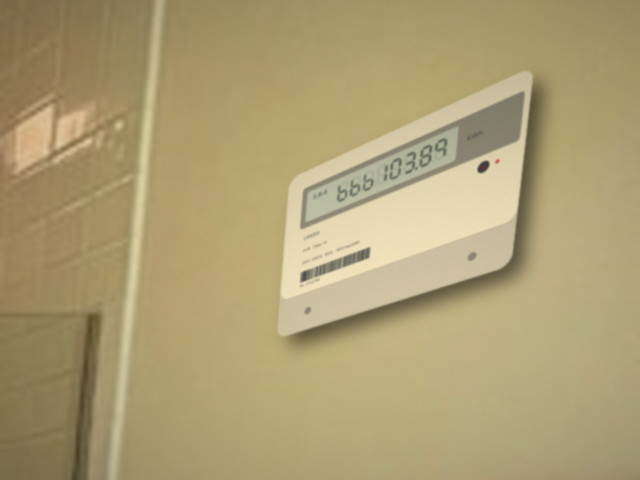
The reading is 666103.89 kWh
